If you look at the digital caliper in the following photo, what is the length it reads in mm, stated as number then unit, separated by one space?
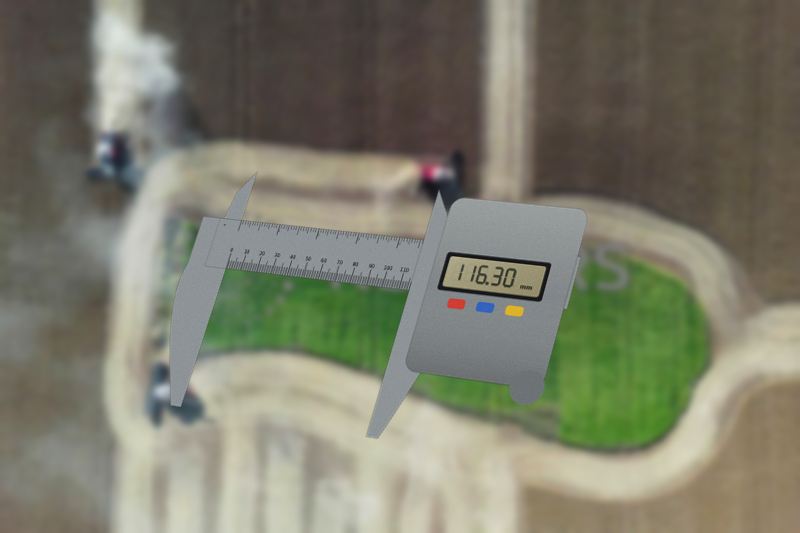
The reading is 116.30 mm
